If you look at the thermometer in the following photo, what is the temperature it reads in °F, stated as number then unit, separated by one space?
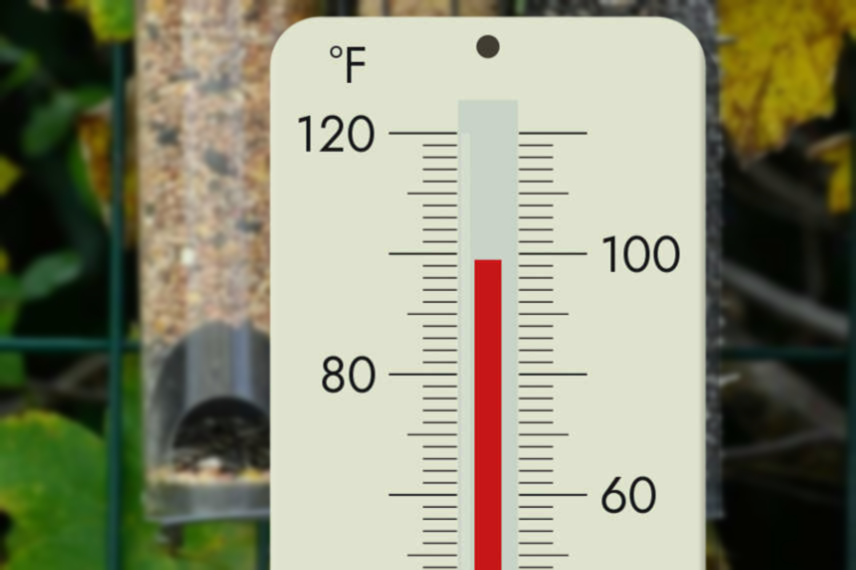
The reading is 99 °F
